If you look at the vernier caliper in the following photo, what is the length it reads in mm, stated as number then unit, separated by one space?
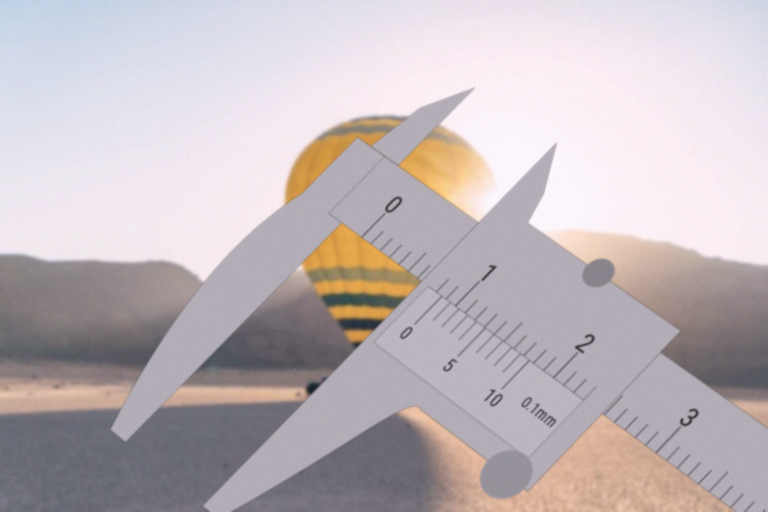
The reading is 8.6 mm
